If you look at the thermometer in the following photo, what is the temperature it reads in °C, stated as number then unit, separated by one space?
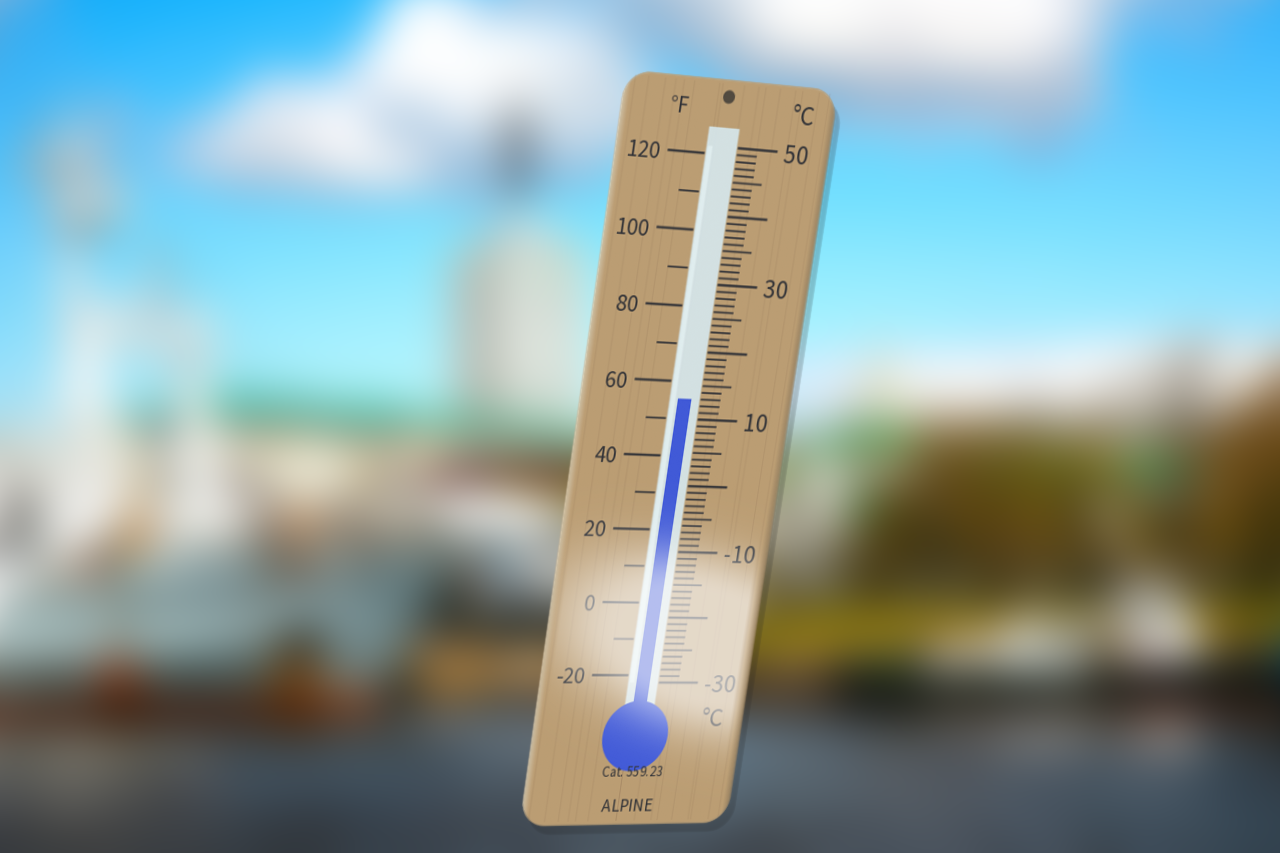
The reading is 13 °C
